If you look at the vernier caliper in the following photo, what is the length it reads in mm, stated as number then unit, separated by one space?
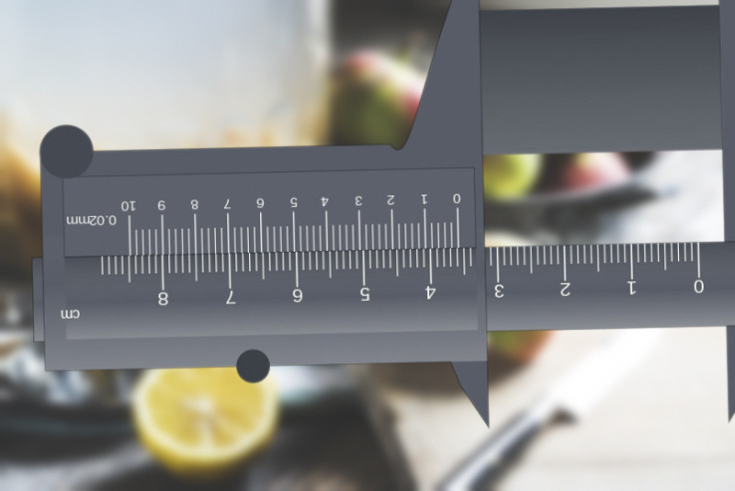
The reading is 35.8 mm
